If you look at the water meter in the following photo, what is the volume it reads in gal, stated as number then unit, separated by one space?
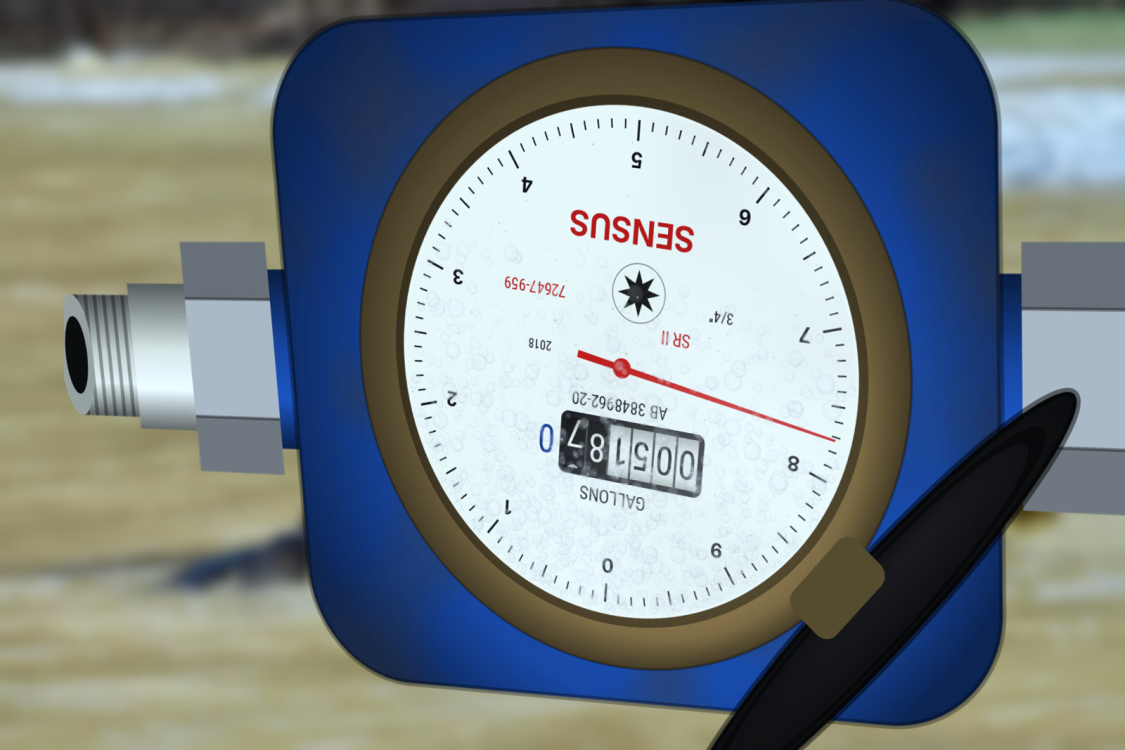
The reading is 51867.7 gal
